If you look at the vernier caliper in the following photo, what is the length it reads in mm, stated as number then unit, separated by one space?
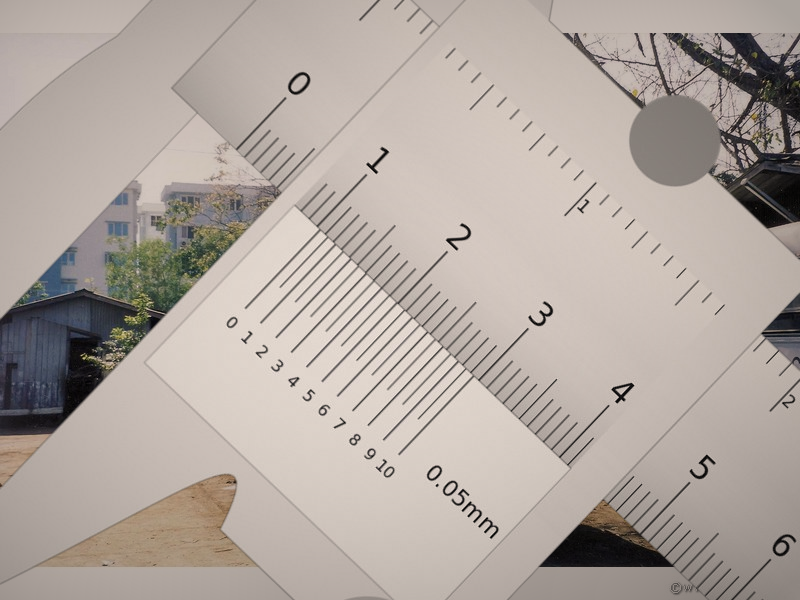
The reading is 10.4 mm
